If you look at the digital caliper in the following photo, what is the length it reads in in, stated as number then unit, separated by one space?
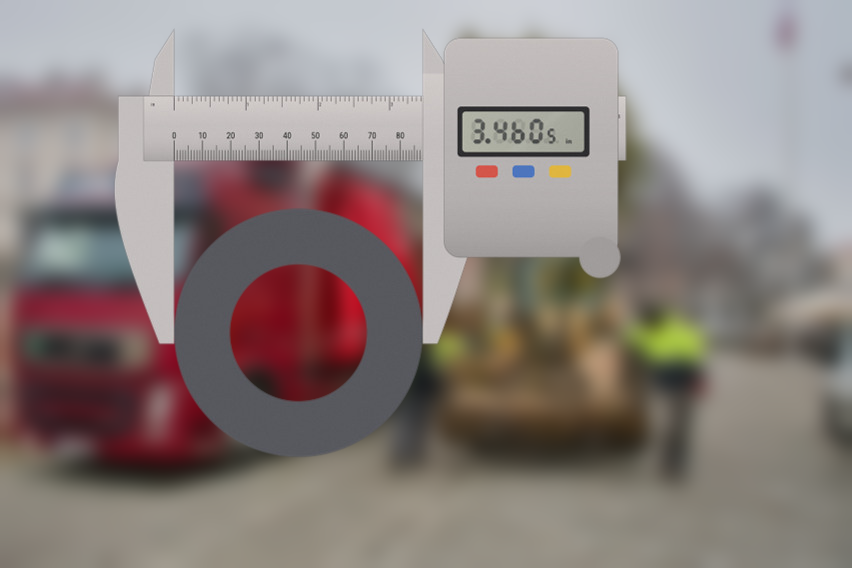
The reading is 3.4605 in
